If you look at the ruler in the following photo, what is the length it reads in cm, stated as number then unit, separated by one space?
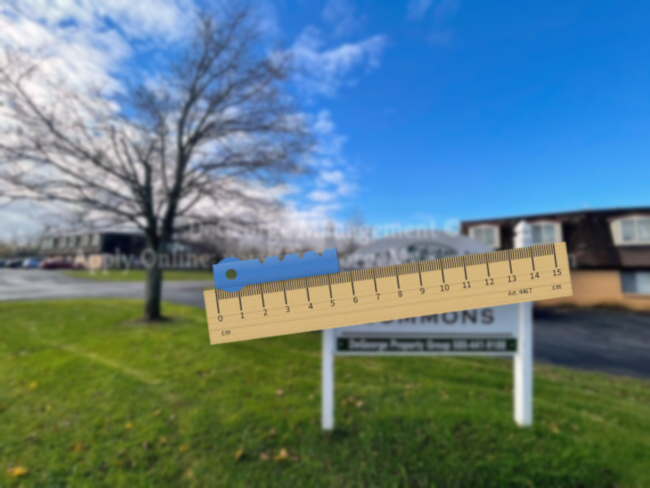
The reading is 5.5 cm
